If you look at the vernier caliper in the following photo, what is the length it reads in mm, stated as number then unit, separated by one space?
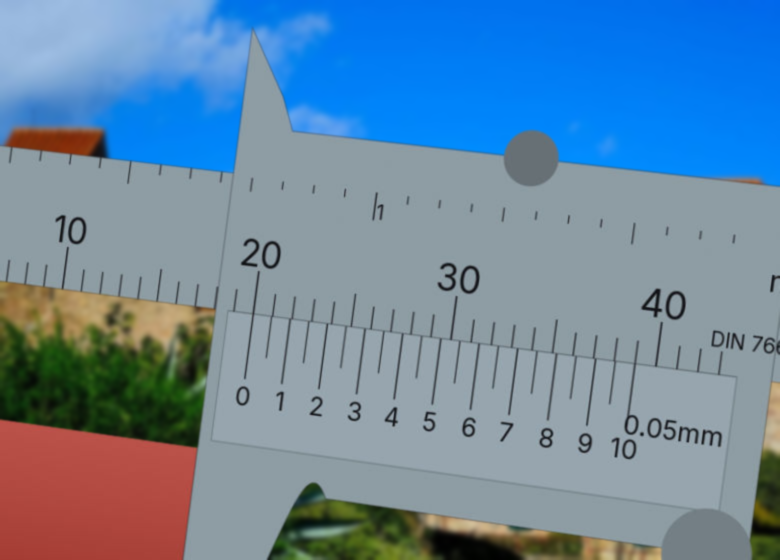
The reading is 20.0 mm
